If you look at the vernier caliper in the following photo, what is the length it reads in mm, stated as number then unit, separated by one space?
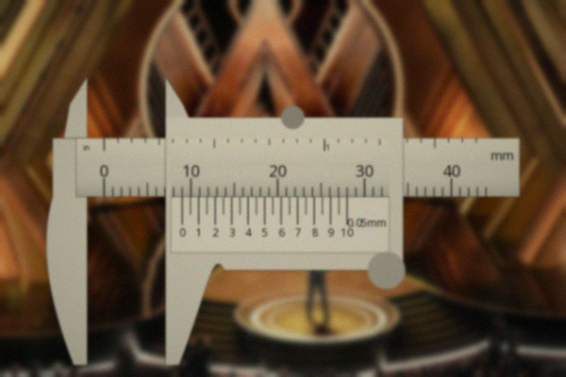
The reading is 9.0 mm
